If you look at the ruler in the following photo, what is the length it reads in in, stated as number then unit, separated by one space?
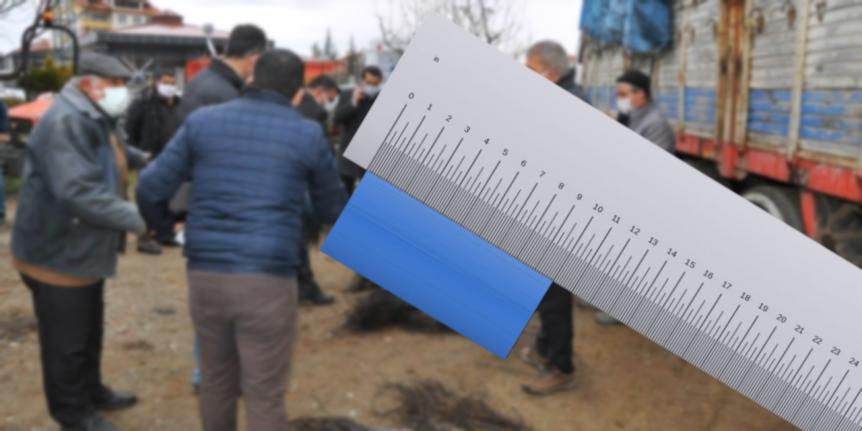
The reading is 10 in
